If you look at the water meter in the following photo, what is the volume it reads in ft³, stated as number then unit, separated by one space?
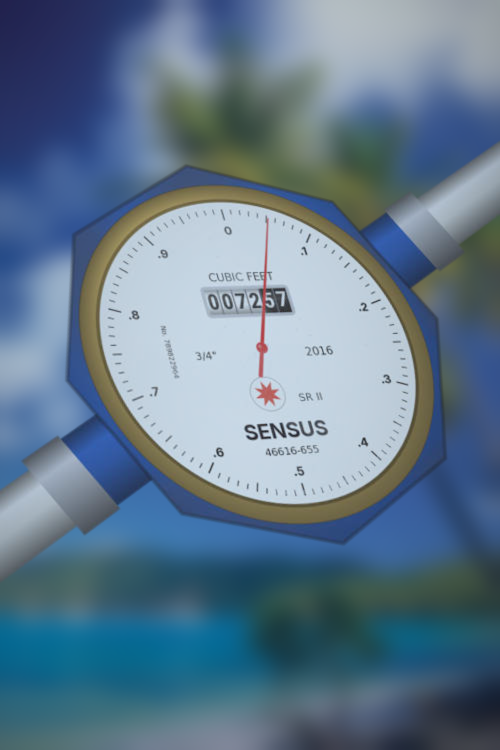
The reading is 7257.05 ft³
